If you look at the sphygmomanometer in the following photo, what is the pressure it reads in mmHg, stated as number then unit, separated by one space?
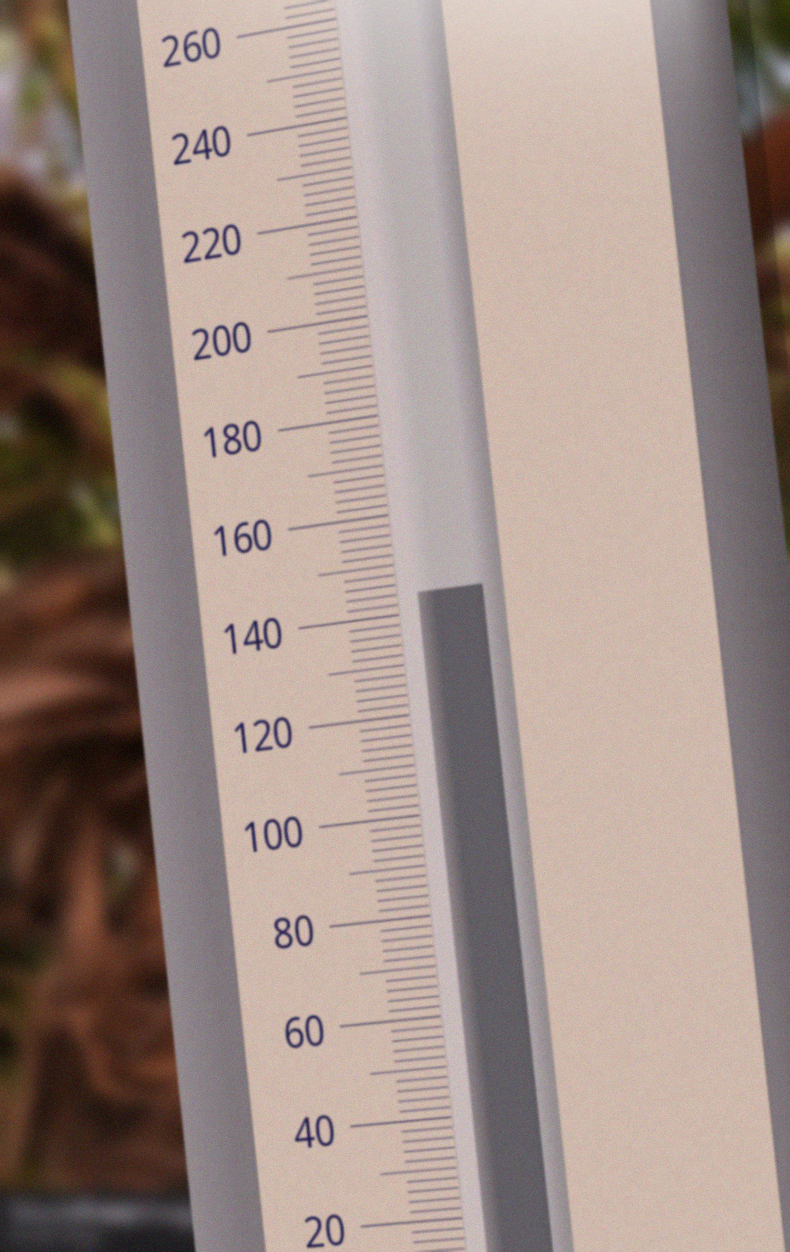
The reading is 144 mmHg
